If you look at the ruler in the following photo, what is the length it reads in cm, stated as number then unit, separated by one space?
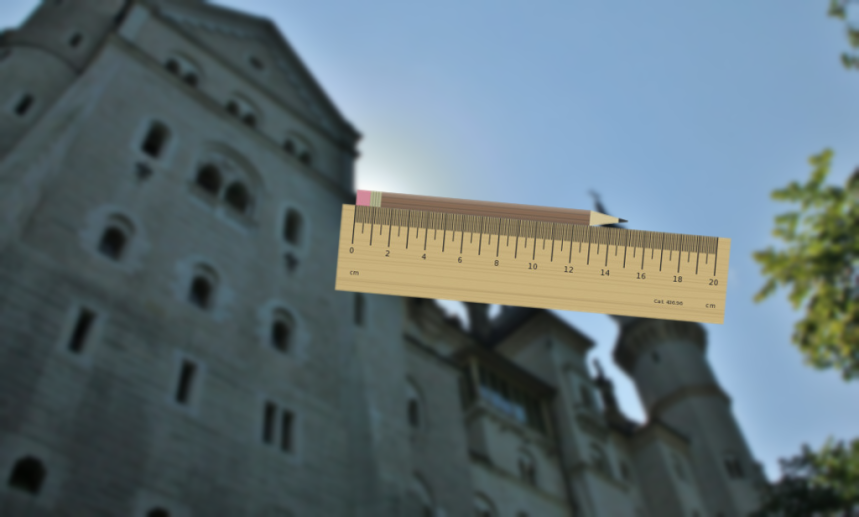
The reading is 15 cm
